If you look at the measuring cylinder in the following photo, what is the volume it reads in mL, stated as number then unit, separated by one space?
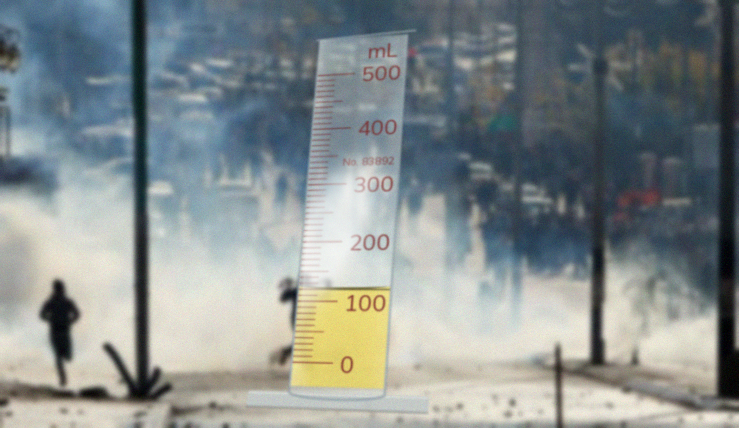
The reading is 120 mL
